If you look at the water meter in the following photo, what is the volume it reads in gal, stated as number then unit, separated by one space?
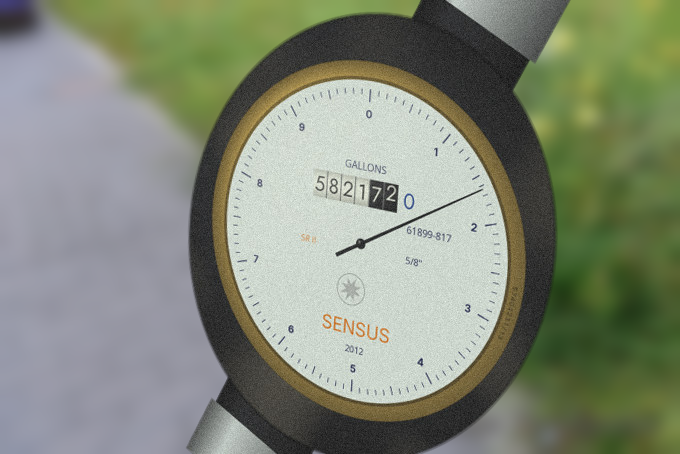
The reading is 5821721.6 gal
